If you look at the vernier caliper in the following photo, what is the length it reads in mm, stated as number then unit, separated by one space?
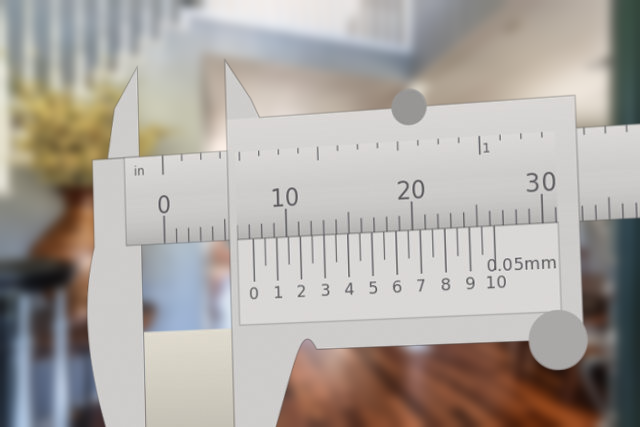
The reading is 7.3 mm
